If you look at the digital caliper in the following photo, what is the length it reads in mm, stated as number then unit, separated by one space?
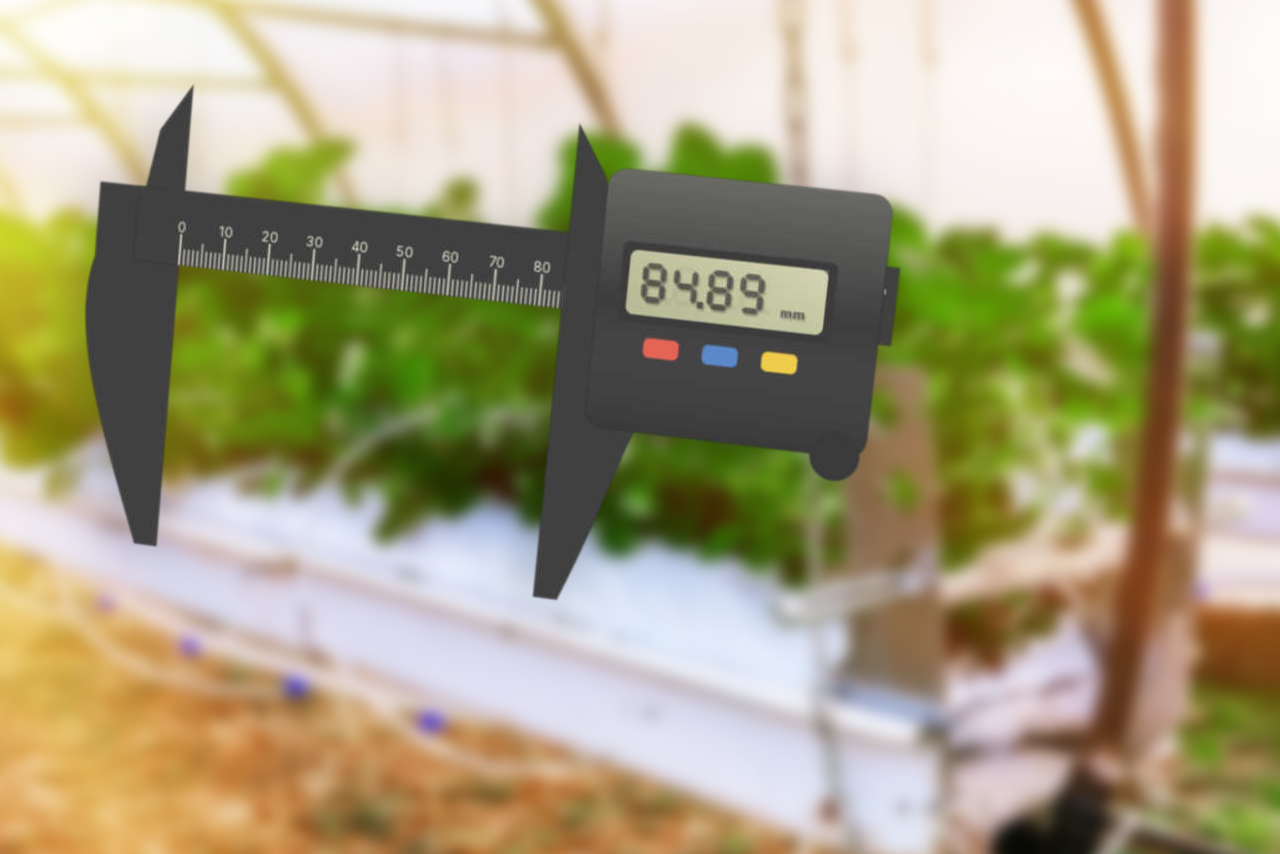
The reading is 84.89 mm
